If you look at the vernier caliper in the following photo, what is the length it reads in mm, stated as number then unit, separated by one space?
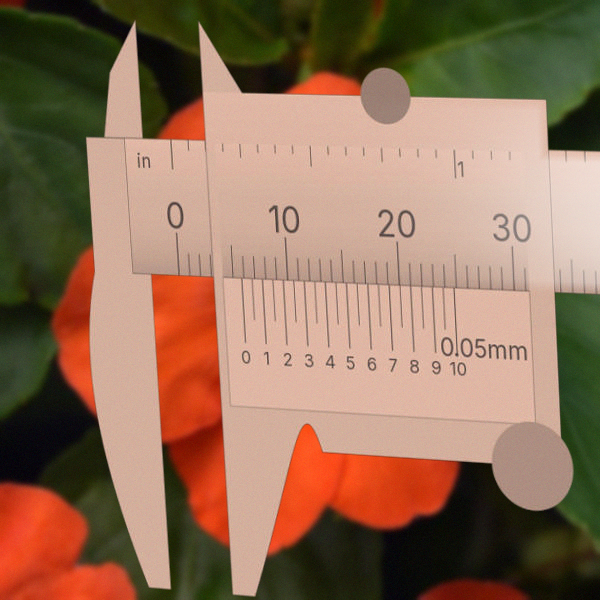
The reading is 5.8 mm
